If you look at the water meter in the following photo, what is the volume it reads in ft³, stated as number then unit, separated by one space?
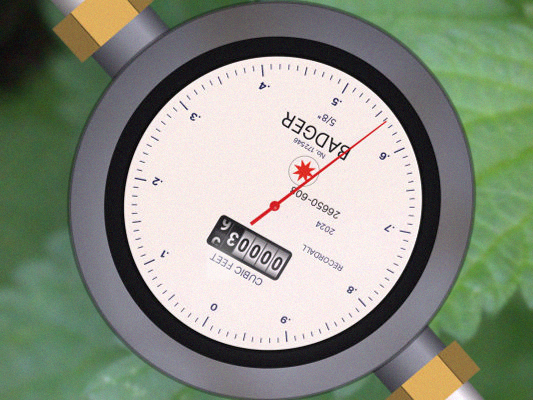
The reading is 35.56 ft³
